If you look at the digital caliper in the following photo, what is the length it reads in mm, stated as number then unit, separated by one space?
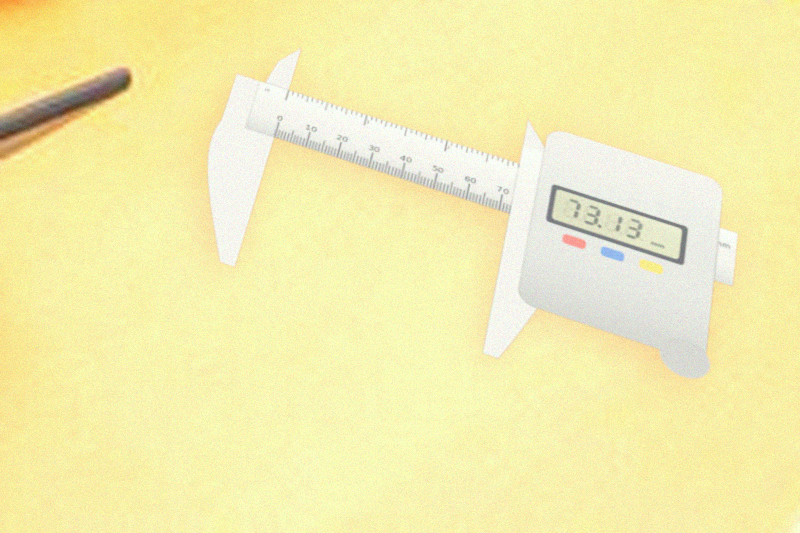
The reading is 73.13 mm
